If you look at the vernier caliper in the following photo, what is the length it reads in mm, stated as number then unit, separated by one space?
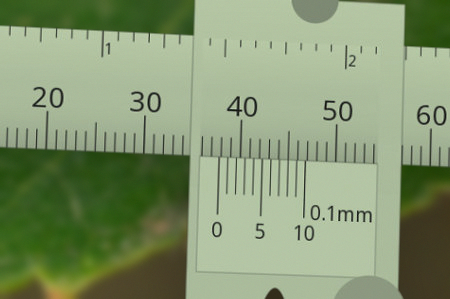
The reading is 37.8 mm
